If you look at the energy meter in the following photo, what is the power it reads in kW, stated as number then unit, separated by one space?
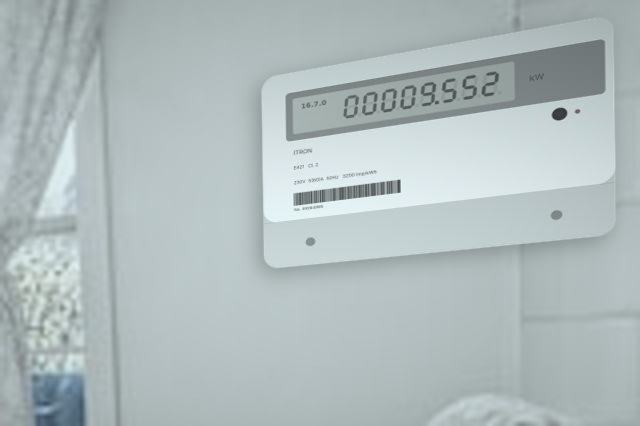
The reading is 9.552 kW
